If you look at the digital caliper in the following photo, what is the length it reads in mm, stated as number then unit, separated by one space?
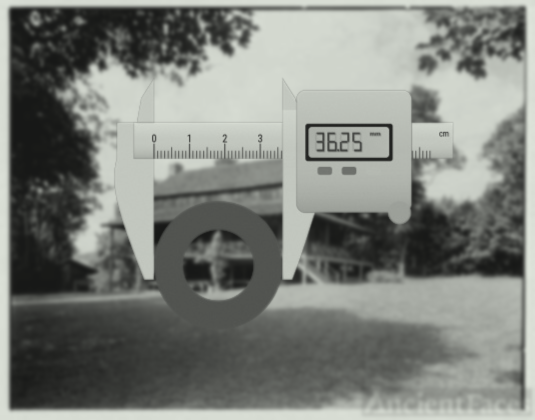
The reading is 36.25 mm
